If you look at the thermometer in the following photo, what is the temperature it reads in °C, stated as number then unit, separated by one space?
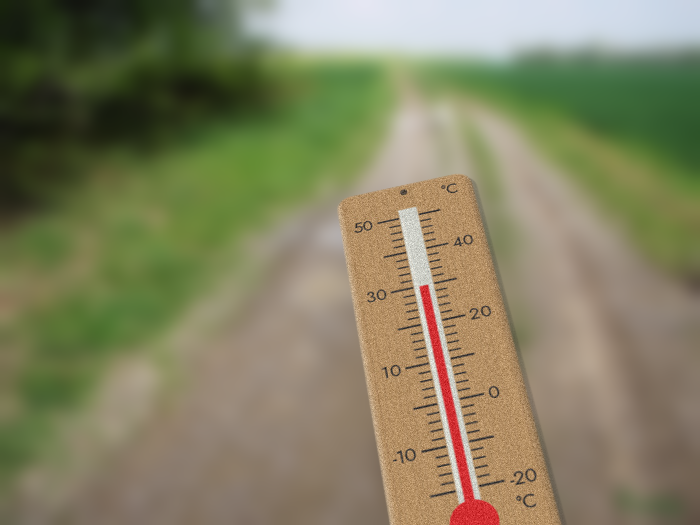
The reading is 30 °C
